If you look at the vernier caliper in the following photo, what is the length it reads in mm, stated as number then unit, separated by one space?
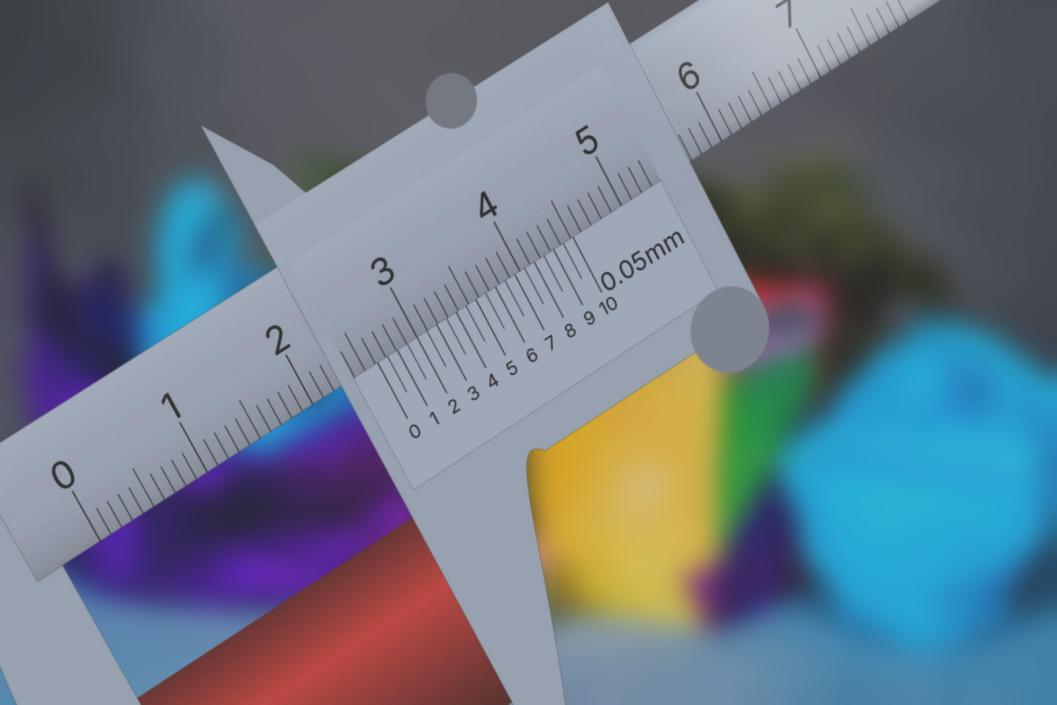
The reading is 26.2 mm
